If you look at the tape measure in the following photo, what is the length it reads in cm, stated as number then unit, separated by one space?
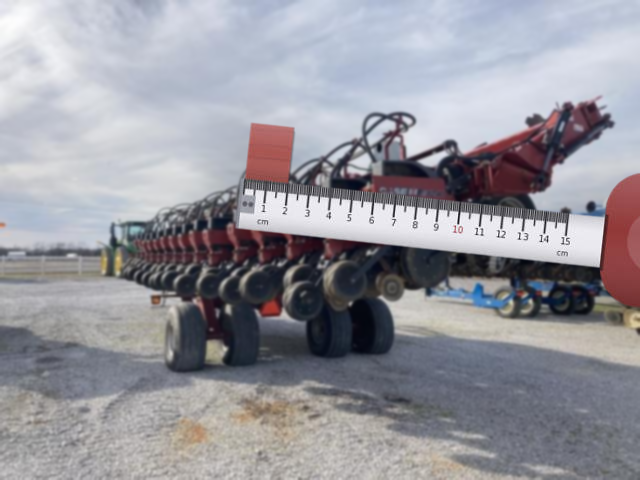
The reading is 2 cm
